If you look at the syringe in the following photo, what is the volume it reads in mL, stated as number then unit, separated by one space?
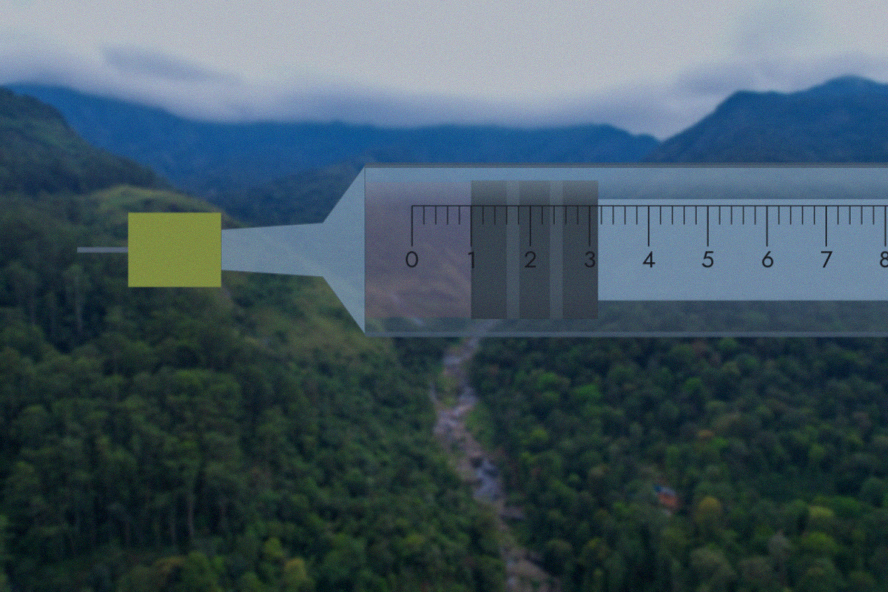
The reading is 1 mL
